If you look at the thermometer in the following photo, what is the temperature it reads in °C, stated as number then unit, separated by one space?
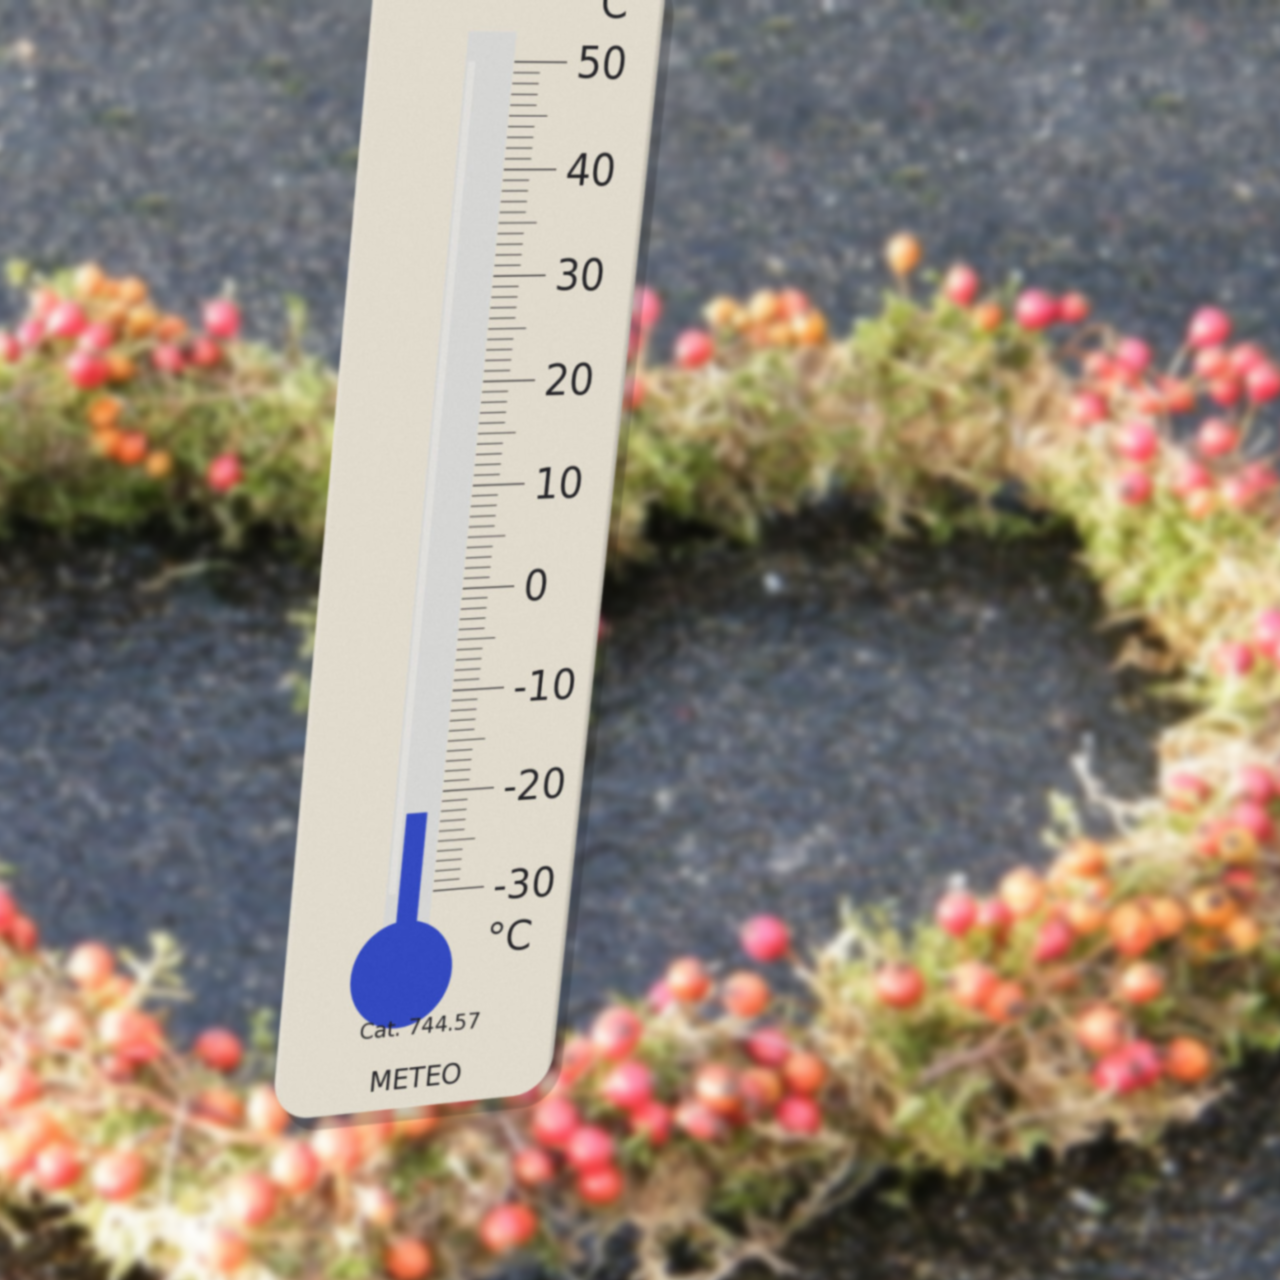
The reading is -22 °C
